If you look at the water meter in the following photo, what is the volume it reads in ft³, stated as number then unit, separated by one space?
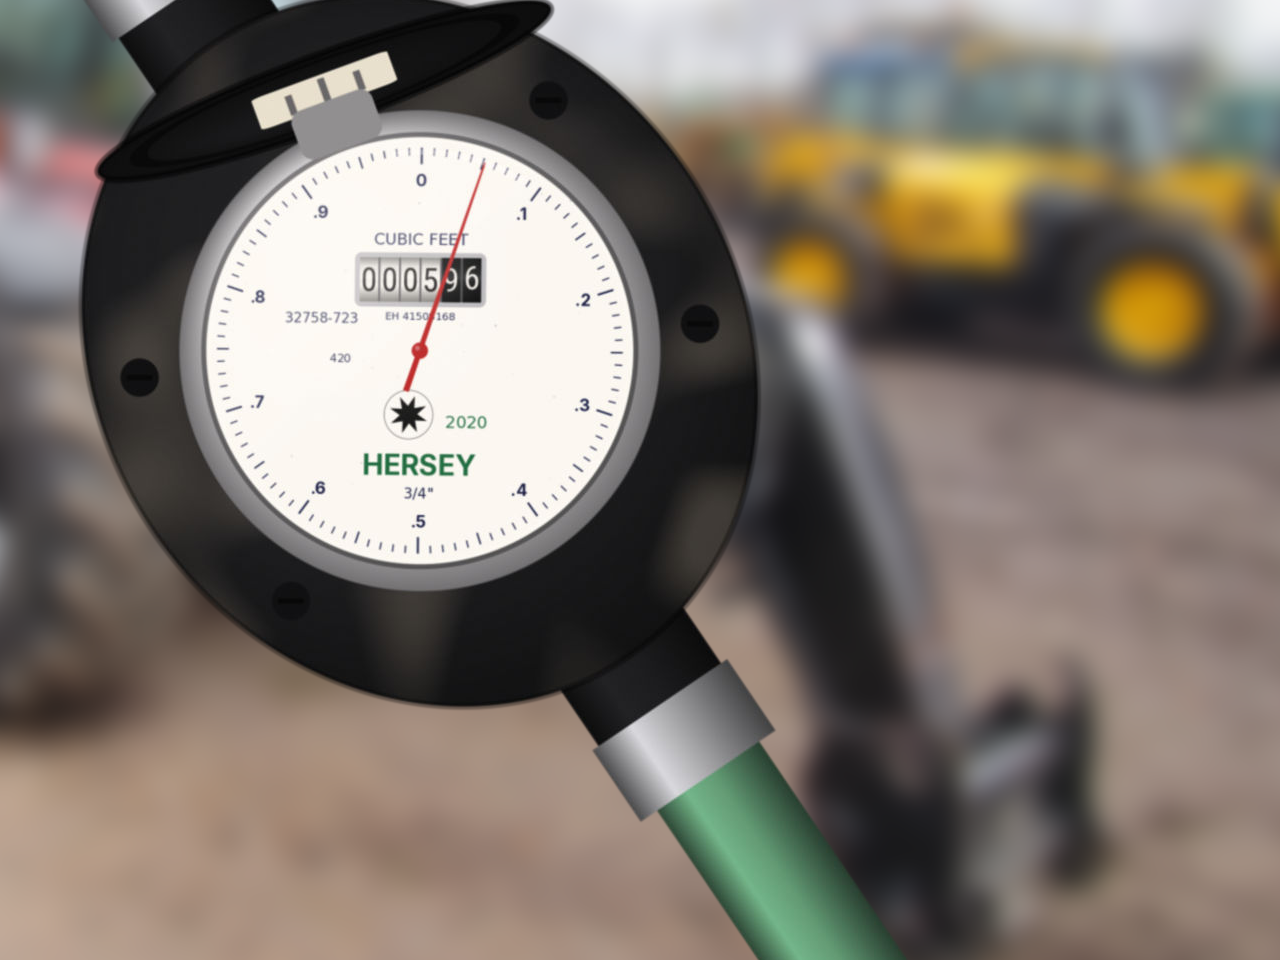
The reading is 596.05 ft³
